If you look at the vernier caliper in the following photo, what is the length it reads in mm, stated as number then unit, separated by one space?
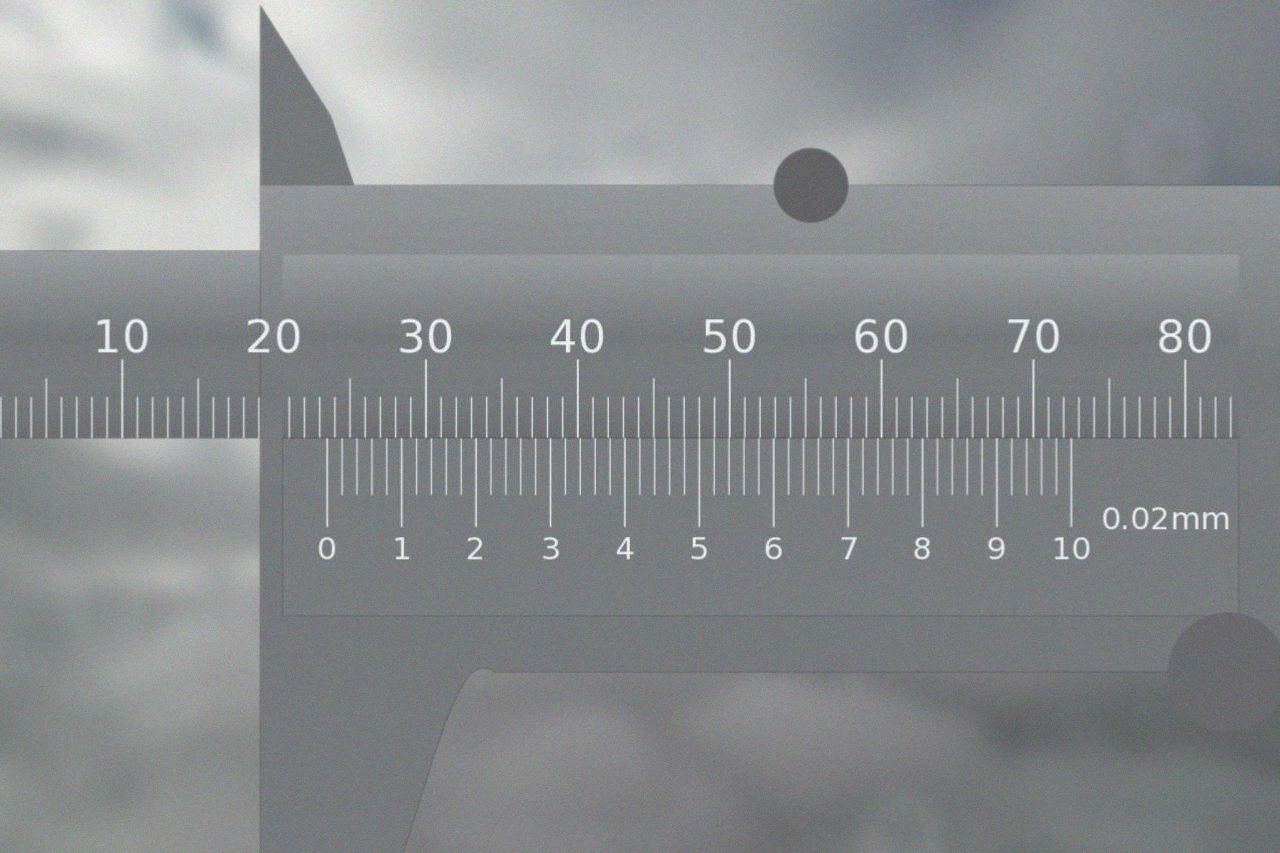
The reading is 23.5 mm
